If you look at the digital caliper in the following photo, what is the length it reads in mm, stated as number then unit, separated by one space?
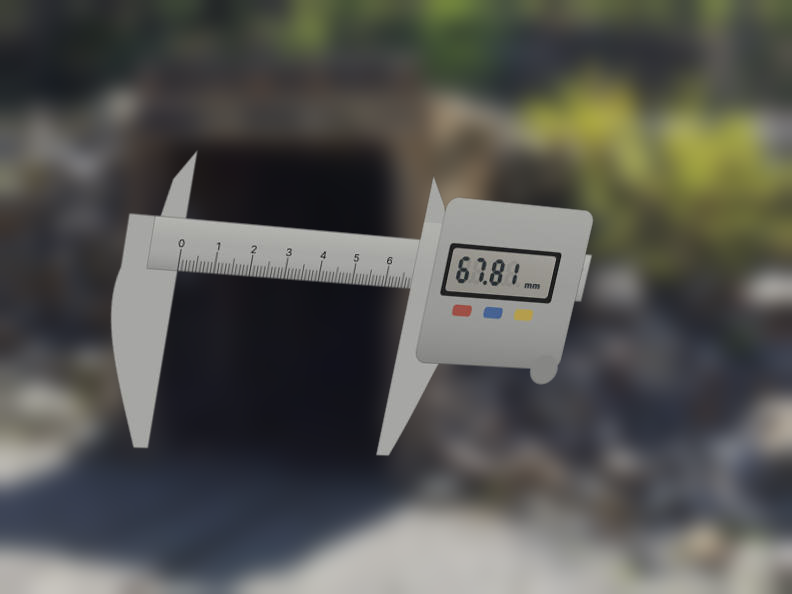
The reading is 67.81 mm
